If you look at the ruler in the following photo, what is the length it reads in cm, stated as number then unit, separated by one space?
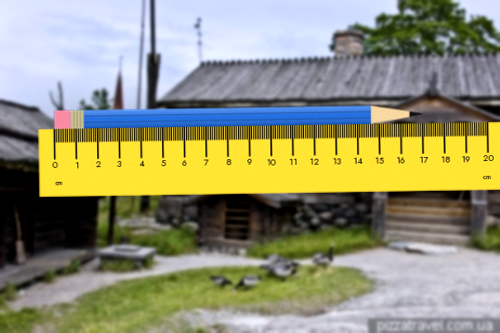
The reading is 17 cm
